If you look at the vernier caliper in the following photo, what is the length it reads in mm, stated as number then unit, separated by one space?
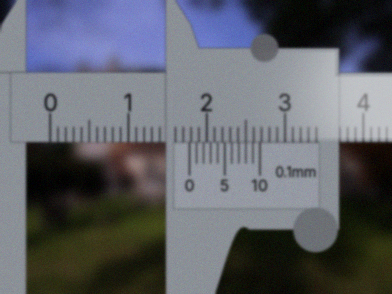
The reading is 17.8 mm
